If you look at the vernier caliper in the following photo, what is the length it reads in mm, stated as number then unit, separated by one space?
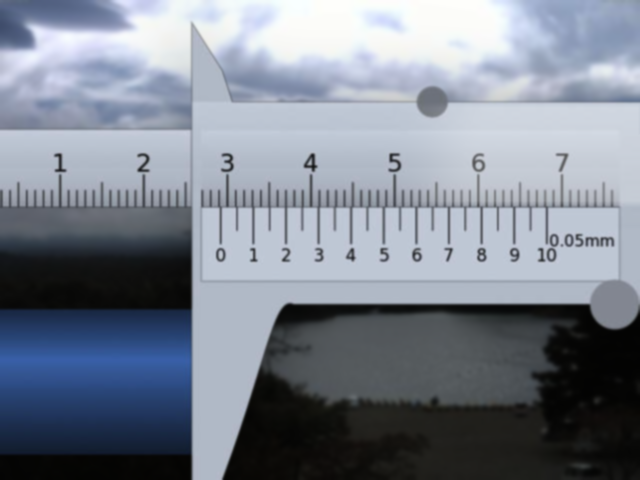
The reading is 29.2 mm
